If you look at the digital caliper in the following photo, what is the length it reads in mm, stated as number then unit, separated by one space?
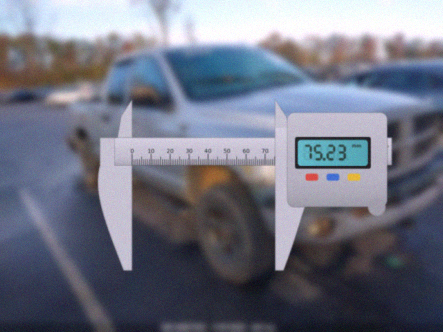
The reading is 75.23 mm
